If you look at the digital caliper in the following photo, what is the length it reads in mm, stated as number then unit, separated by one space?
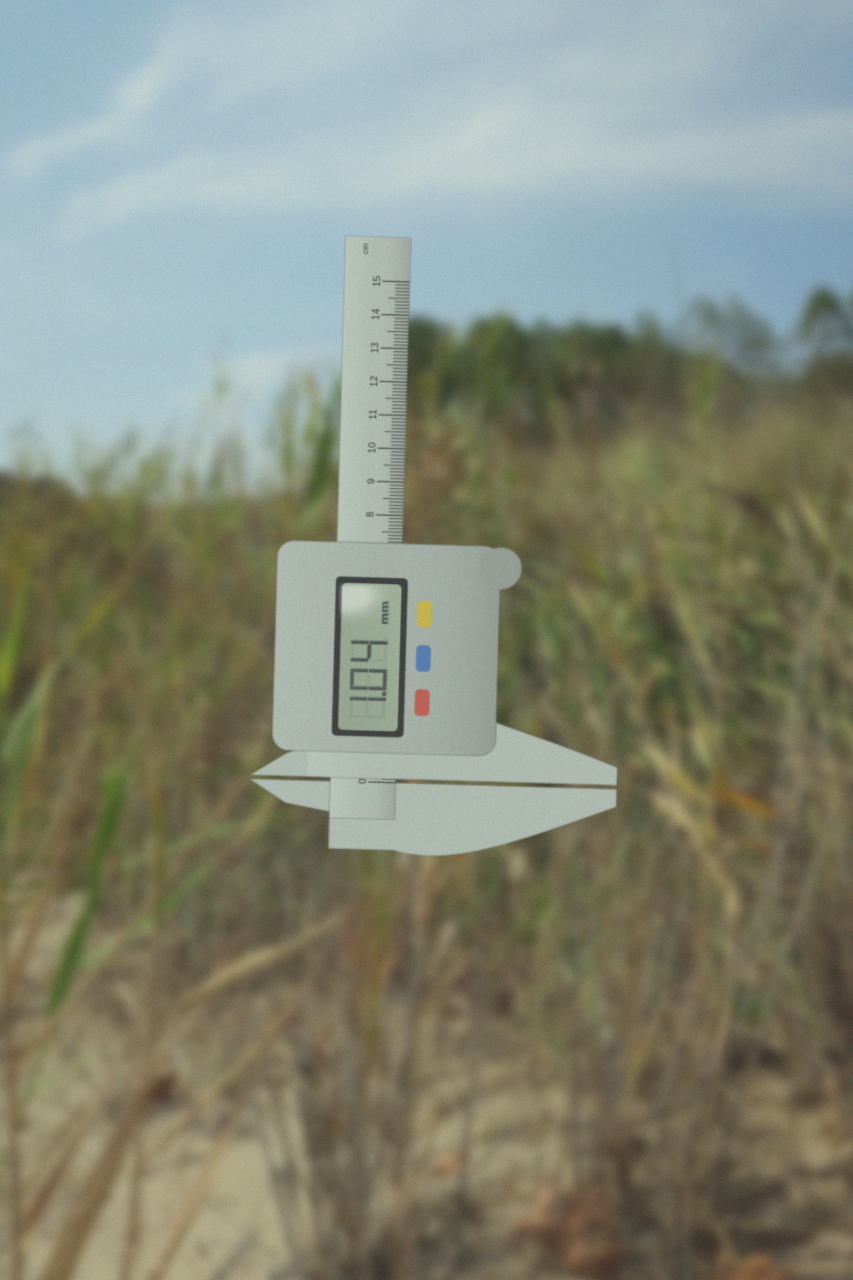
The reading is 1.04 mm
